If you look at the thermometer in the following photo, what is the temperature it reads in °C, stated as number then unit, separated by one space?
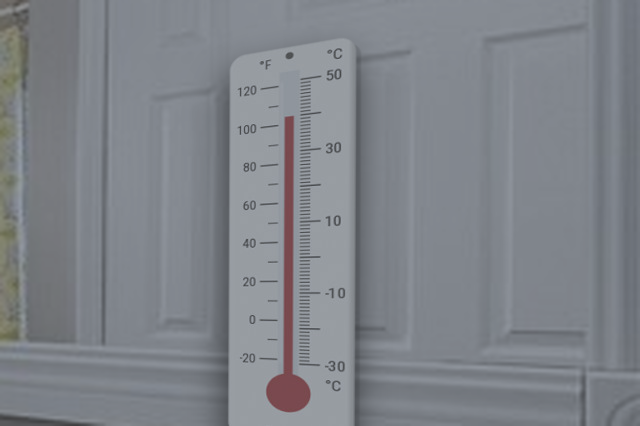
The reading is 40 °C
